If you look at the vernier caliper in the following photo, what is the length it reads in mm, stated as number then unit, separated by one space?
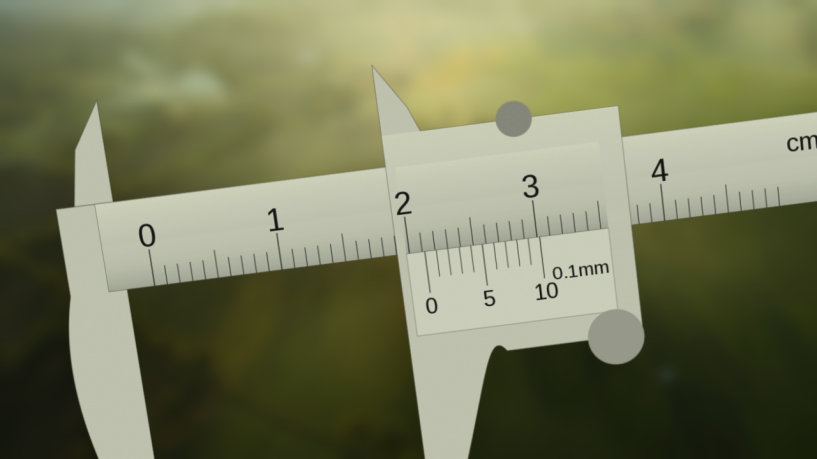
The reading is 21.2 mm
